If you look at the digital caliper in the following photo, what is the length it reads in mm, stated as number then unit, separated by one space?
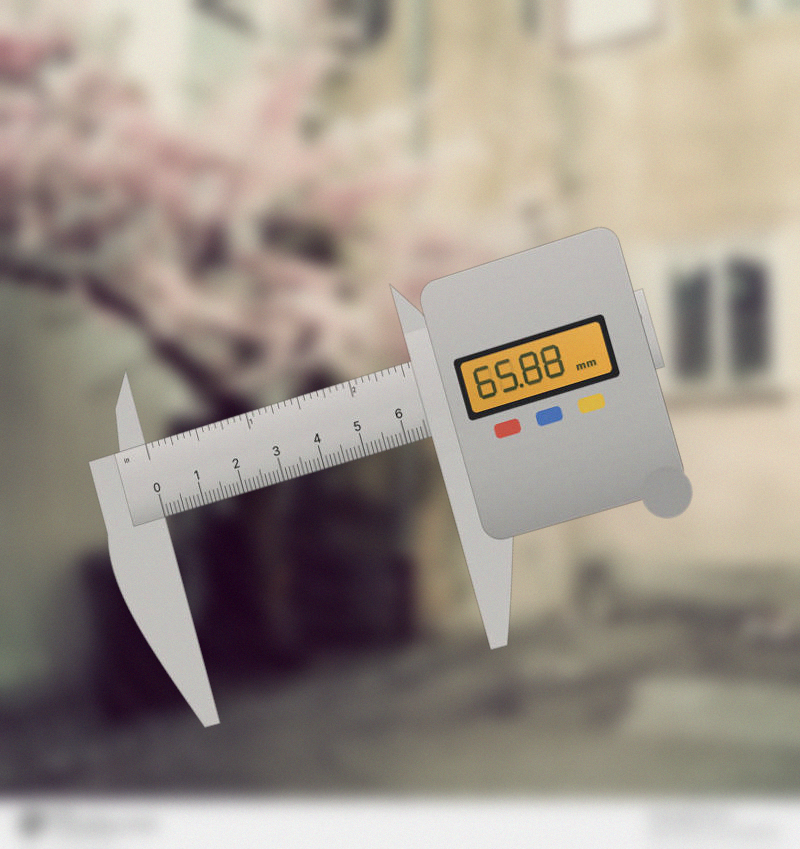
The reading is 65.88 mm
